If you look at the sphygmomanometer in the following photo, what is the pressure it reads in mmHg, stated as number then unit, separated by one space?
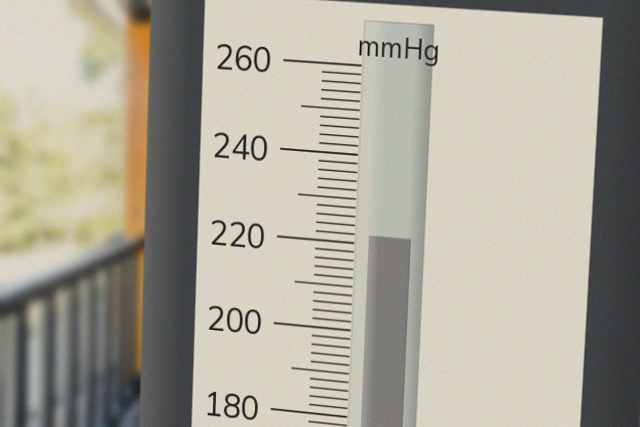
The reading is 222 mmHg
